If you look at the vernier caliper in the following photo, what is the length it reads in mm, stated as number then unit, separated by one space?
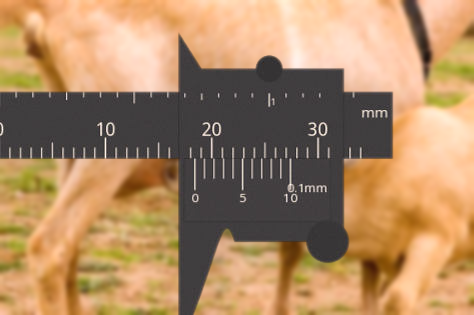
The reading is 18.4 mm
